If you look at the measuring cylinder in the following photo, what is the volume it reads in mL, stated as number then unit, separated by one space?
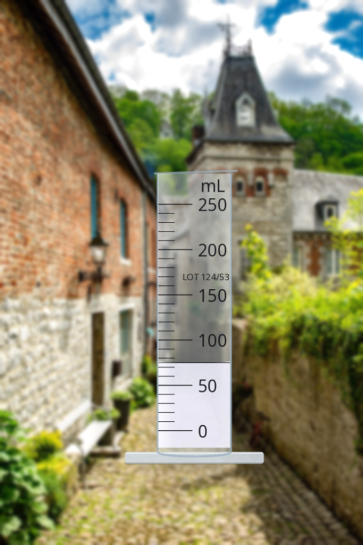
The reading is 75 mL
